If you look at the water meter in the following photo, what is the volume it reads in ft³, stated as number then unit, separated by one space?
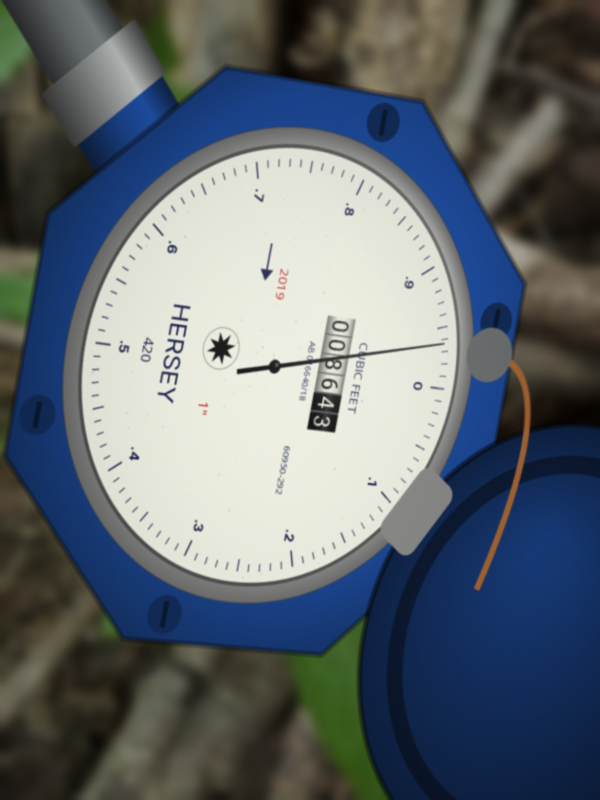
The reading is 8642.96 ft³
